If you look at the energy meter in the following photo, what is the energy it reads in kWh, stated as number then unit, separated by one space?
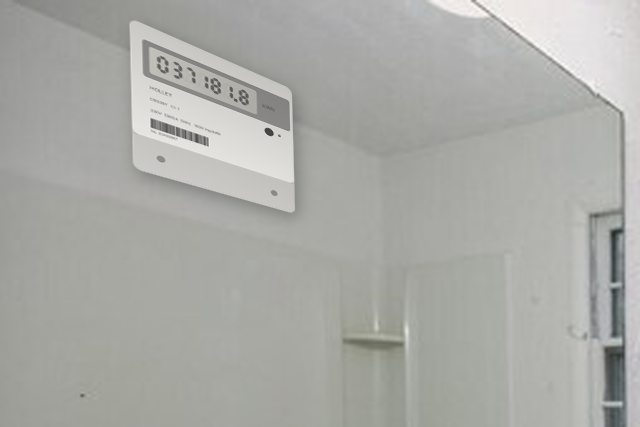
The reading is 37181.8 kWh
